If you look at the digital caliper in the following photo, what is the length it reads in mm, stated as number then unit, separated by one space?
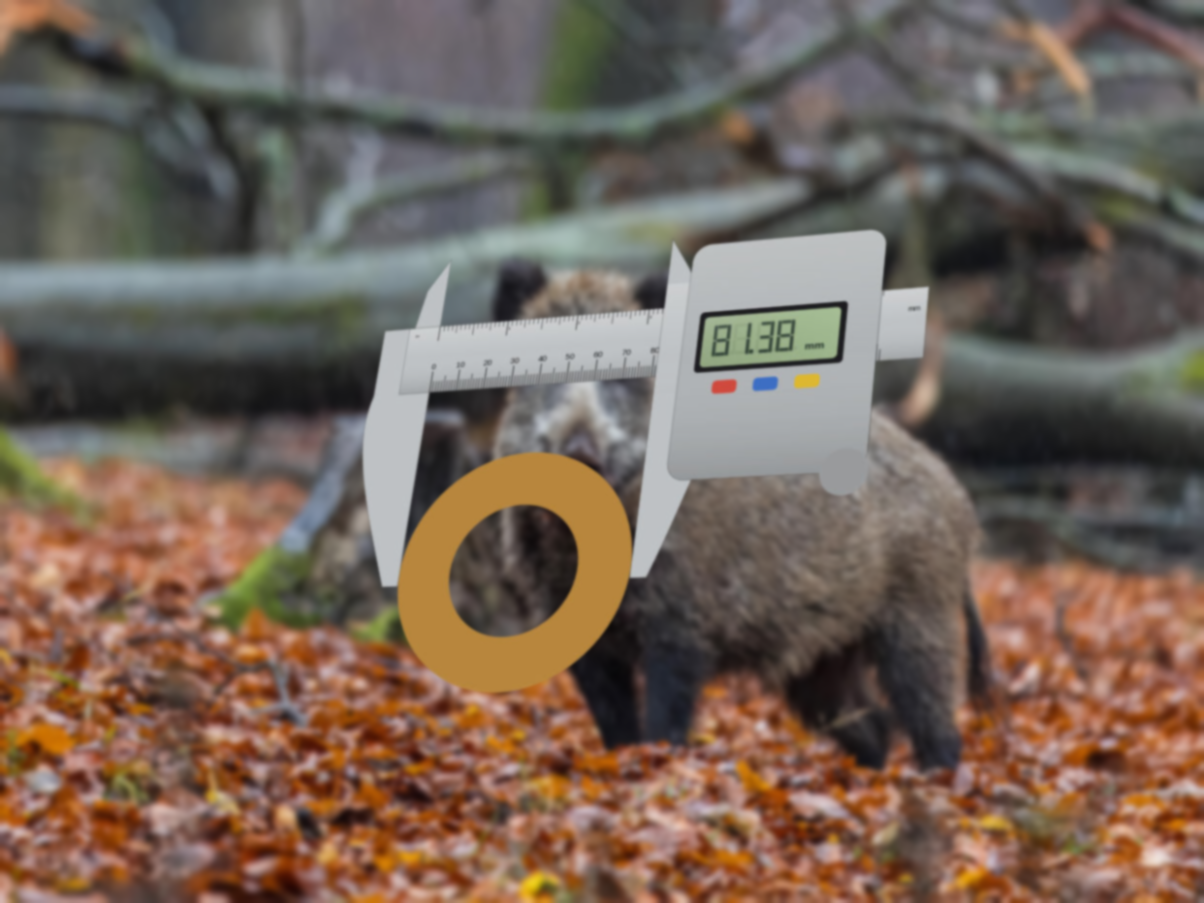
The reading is 81.38 mm
